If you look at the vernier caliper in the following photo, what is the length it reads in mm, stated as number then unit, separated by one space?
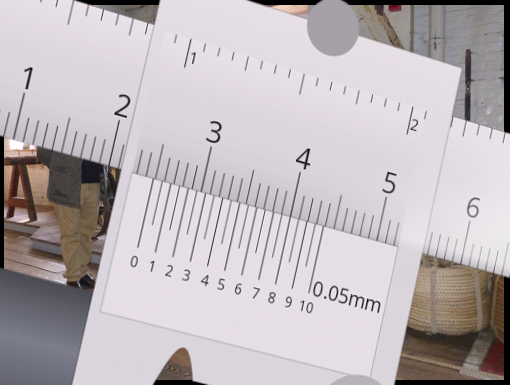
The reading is 24.8 mm
